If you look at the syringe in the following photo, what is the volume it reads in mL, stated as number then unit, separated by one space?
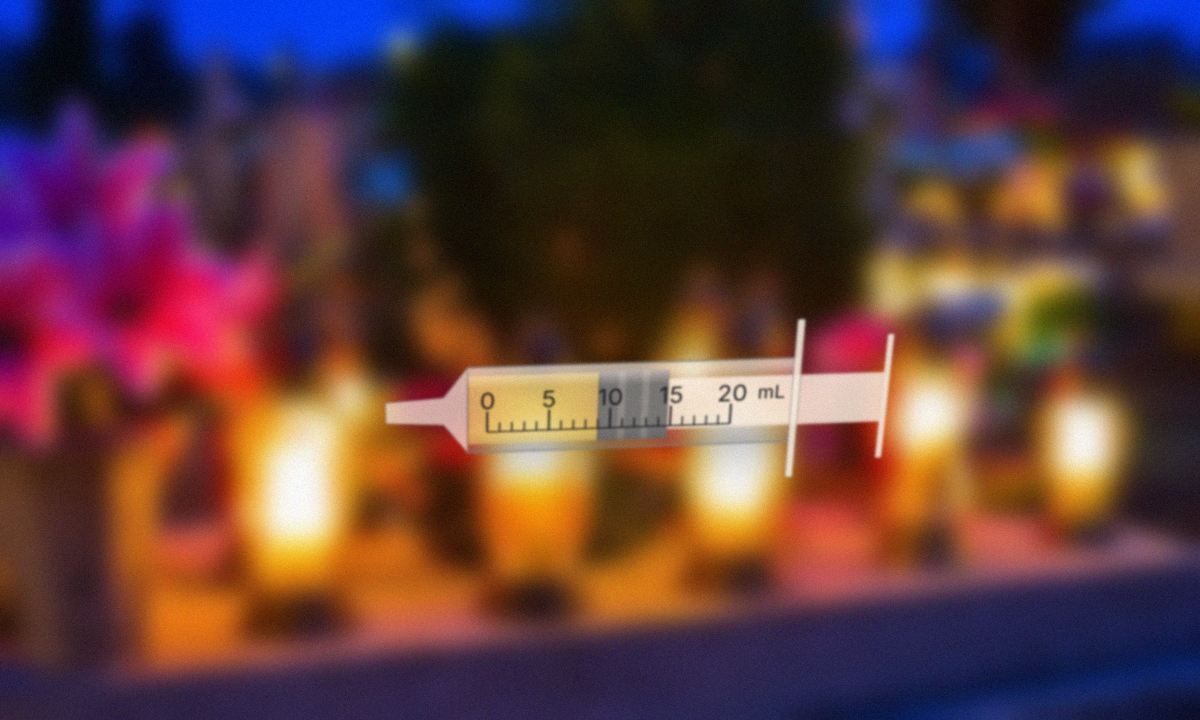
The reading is 9 mL
